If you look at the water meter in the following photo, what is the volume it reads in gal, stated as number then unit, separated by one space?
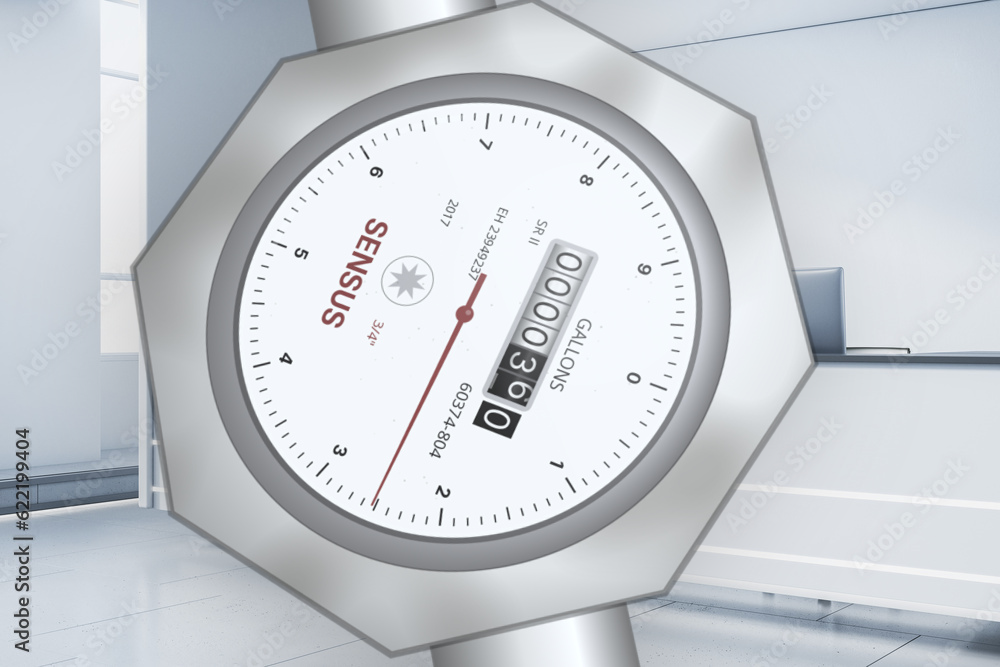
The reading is 362.5 gal
